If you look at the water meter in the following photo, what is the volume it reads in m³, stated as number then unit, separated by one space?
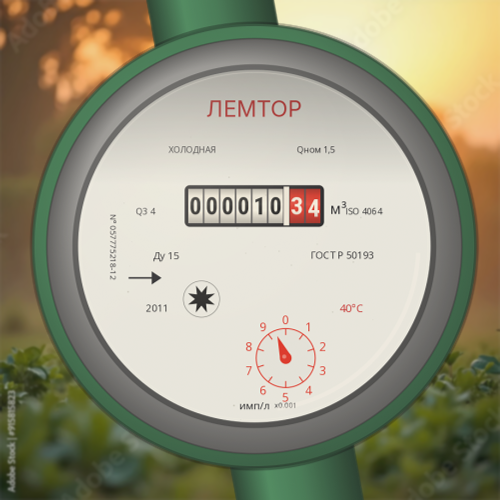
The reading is 10.339 m³
